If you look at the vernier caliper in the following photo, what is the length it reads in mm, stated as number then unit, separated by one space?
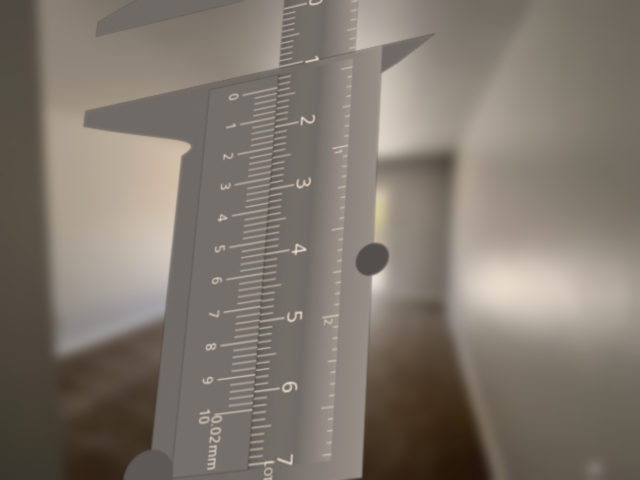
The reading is 13.5 mm
